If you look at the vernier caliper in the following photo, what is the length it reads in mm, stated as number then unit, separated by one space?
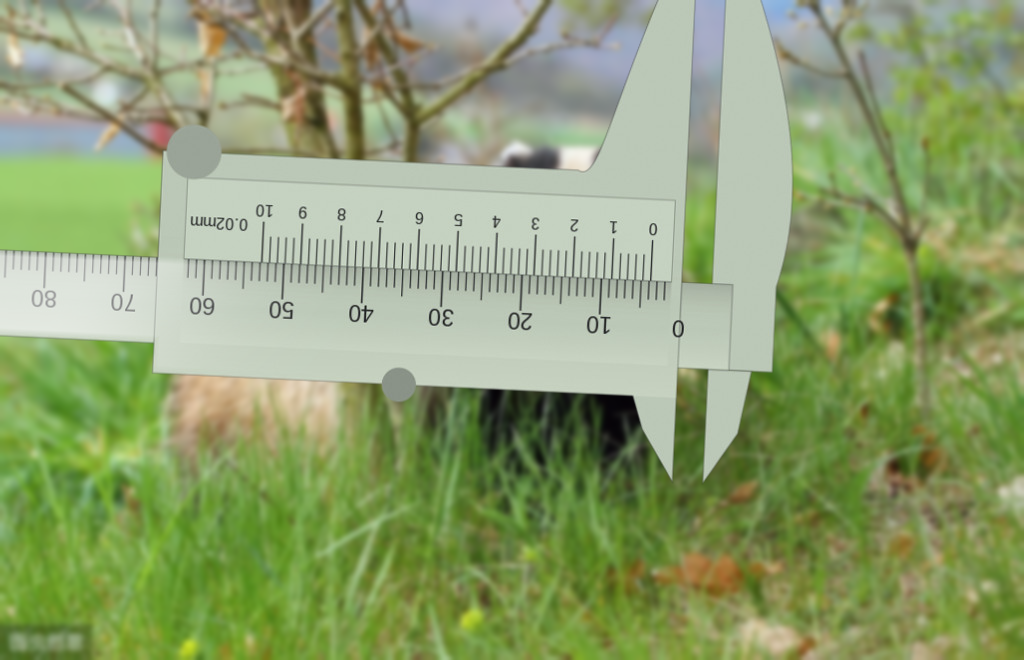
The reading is 3.8 mm
